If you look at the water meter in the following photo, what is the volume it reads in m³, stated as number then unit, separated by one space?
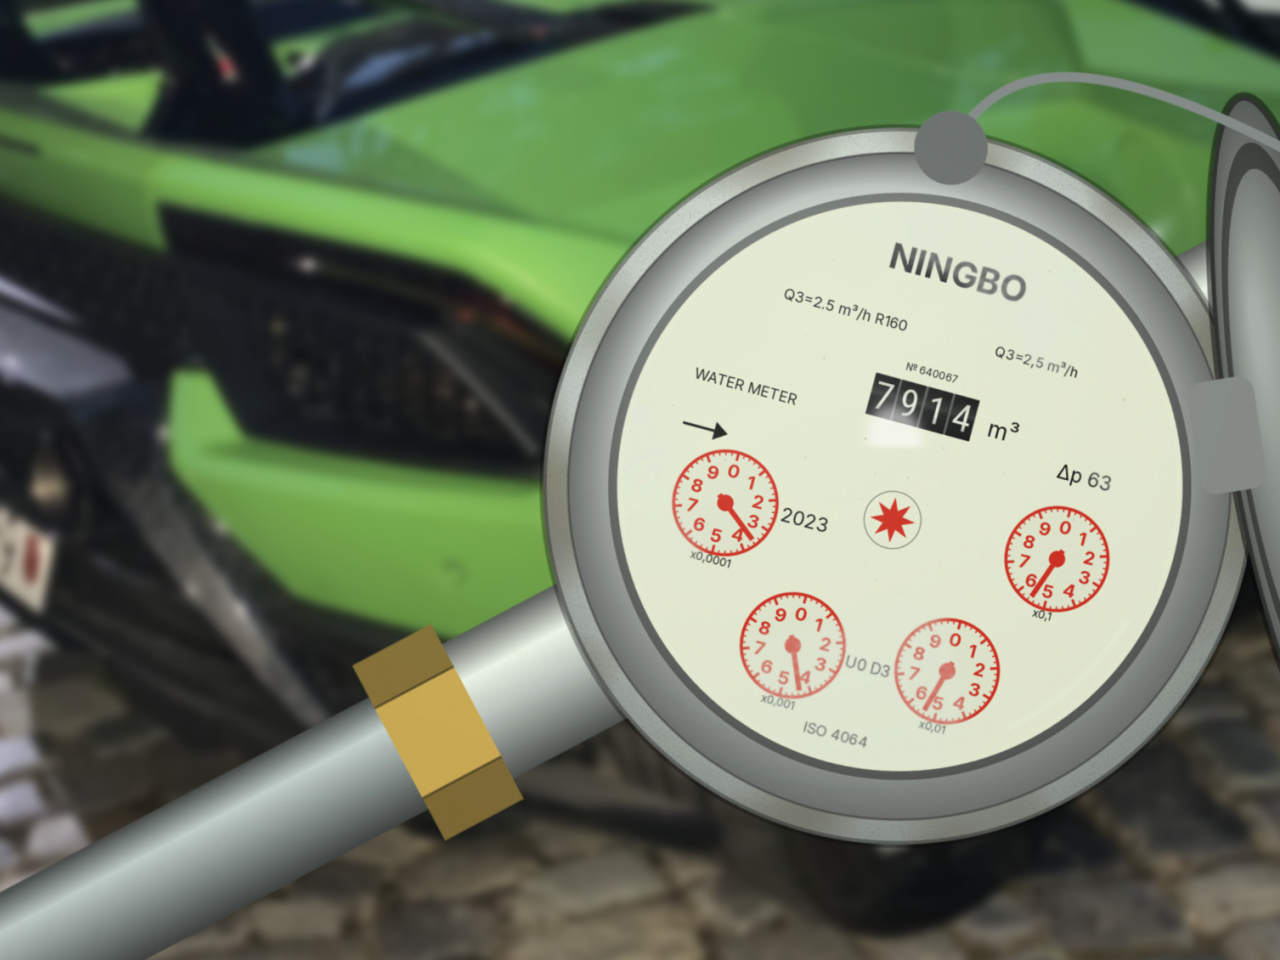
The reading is 7914.5543 m³
